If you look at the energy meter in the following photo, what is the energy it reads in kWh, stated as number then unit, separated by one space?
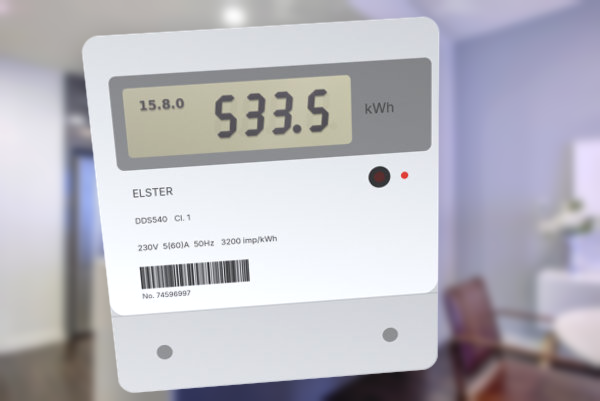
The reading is 533.5 kWh
